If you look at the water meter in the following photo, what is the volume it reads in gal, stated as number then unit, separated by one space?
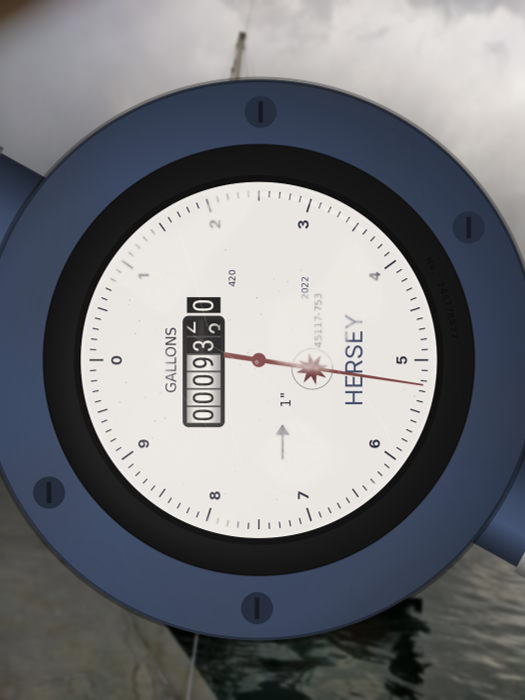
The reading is 9325.2 gal
